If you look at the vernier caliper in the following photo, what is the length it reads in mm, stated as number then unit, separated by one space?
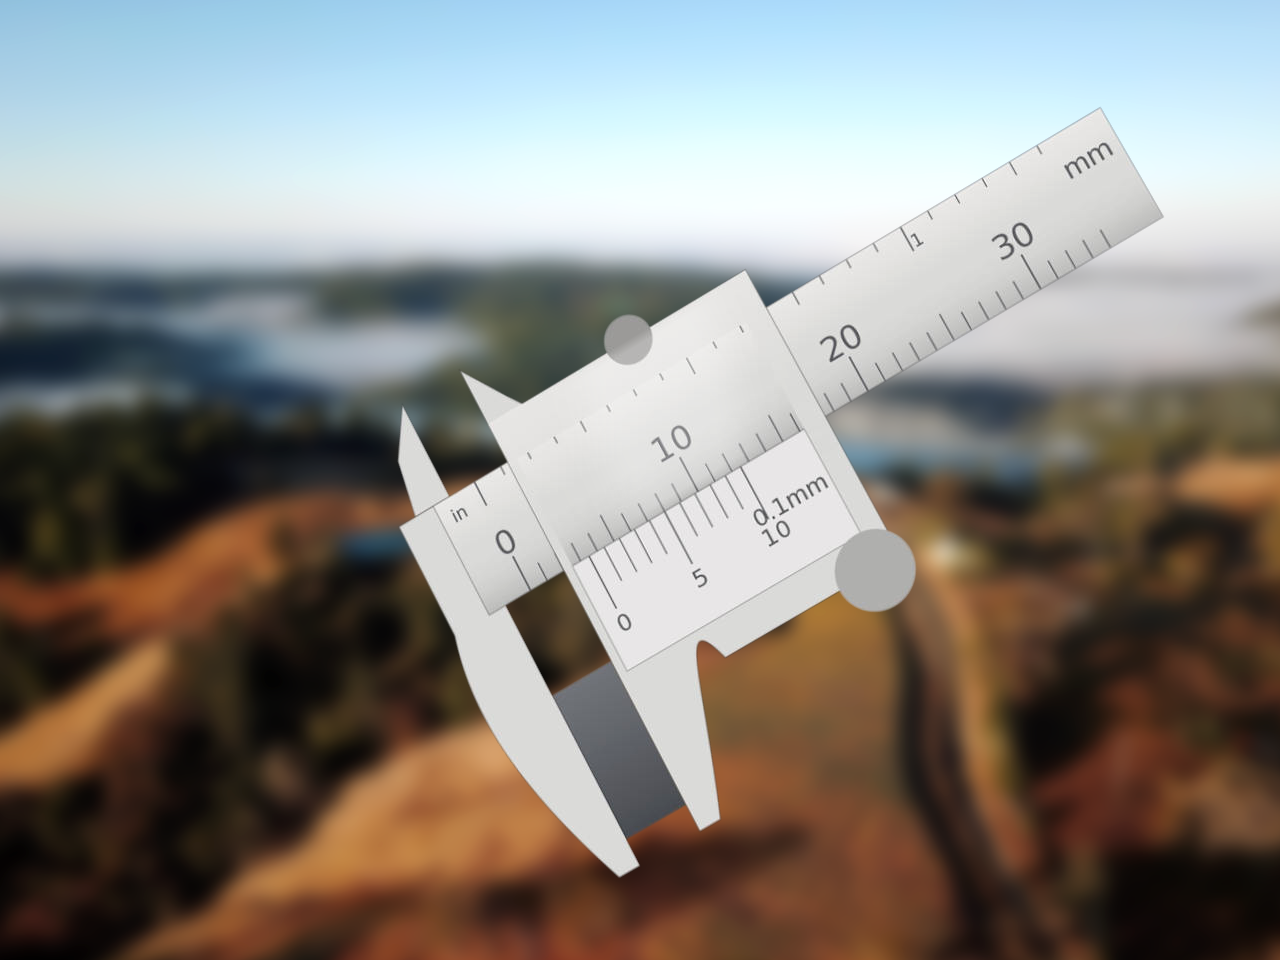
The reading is 3.5 mm
